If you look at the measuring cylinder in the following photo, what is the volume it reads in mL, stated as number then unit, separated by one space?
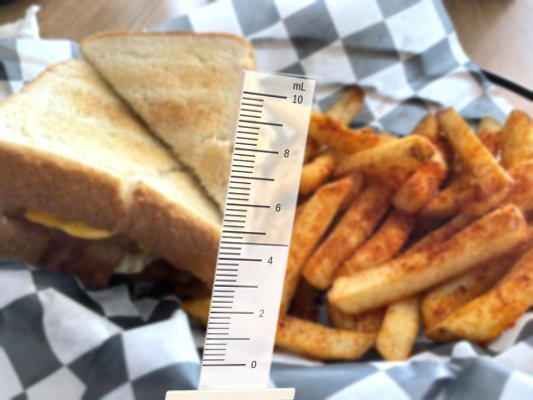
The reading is 4.6 mL
